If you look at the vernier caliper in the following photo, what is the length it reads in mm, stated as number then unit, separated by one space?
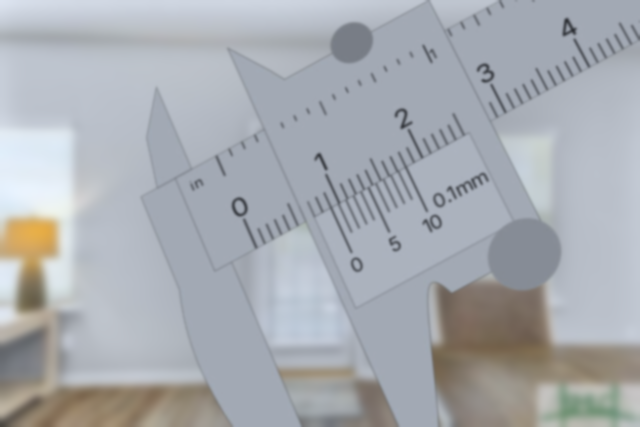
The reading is 9.0 mm
